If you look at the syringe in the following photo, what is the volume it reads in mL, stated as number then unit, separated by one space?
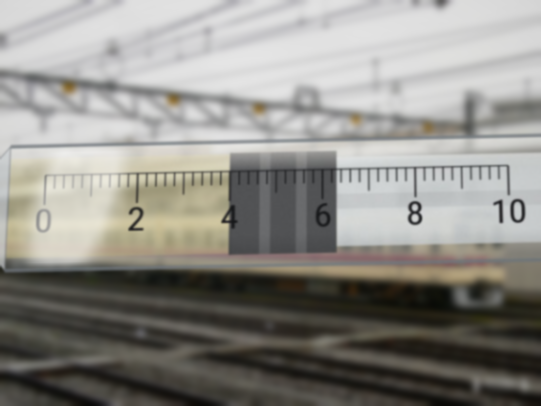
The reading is 4 mL
